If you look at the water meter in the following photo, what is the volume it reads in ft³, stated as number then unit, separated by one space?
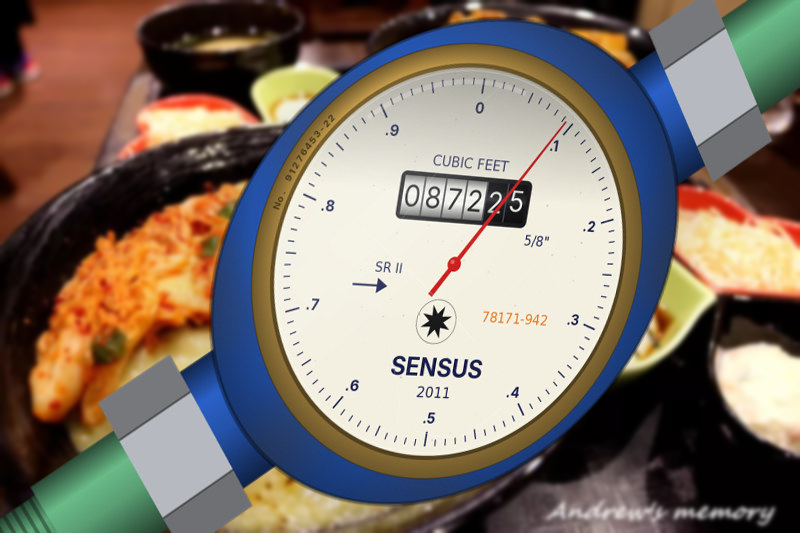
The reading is 87225.09 ft³
